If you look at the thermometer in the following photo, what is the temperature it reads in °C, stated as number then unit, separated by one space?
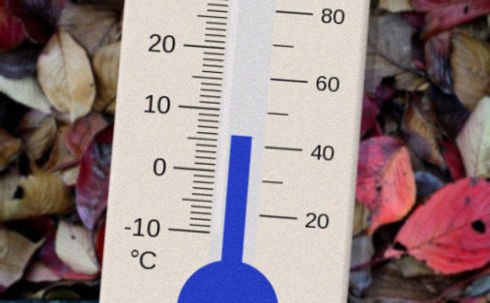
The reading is 6 °C
